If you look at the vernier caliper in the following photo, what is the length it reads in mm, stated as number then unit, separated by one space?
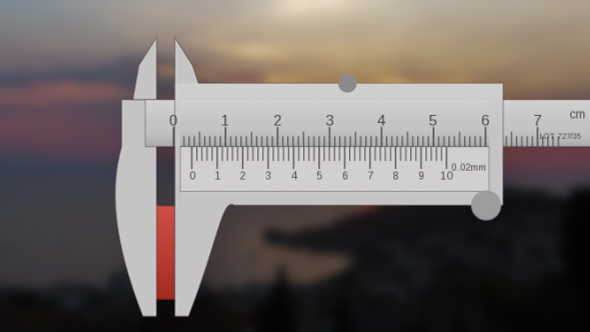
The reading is 3.5 mm
